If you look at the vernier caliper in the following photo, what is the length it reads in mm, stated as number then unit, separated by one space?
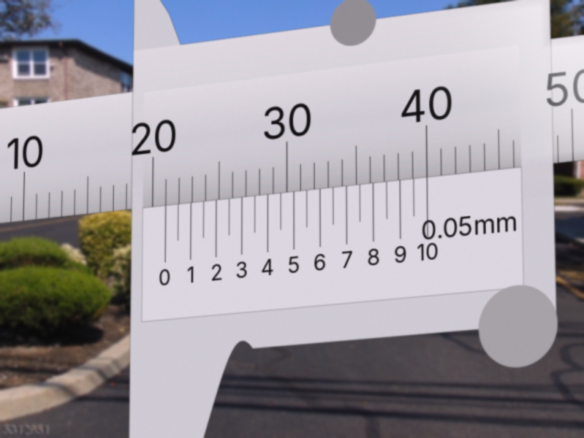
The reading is 21.0 mm
